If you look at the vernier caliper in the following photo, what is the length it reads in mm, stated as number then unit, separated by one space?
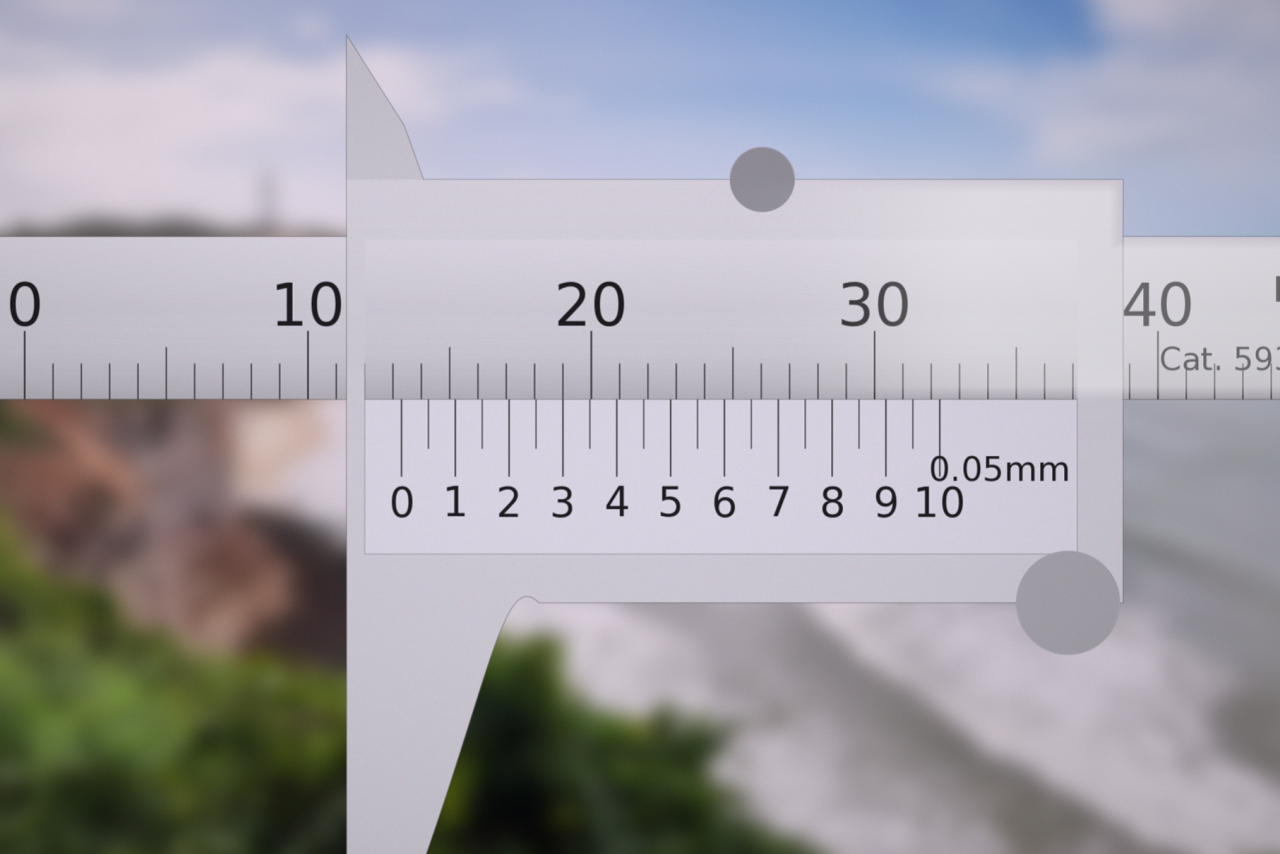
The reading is 13.30 mm
